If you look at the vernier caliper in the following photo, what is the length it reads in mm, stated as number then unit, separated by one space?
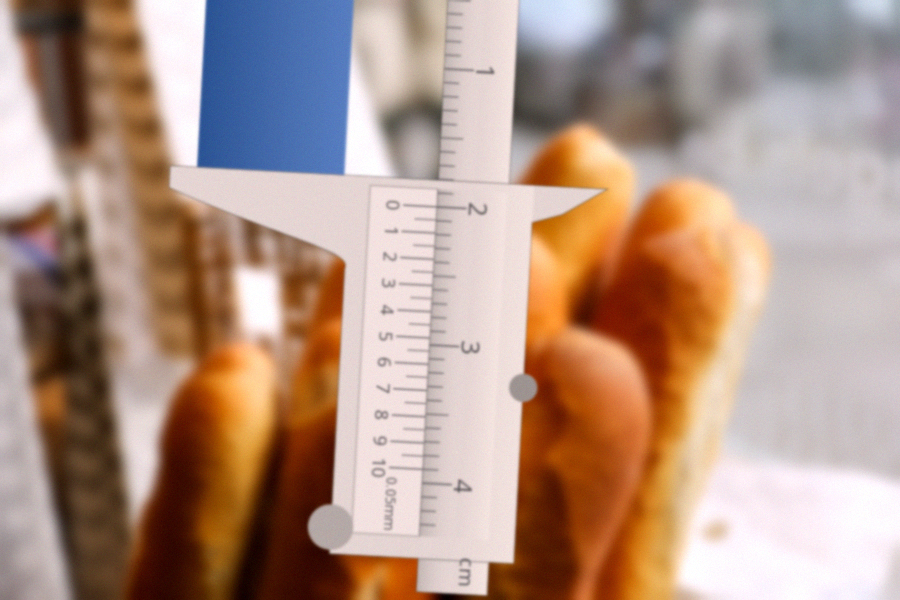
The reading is 20.0 mm
